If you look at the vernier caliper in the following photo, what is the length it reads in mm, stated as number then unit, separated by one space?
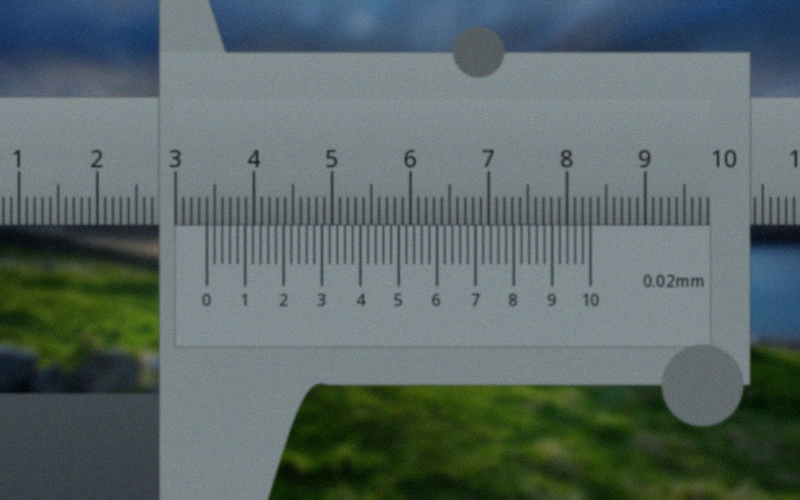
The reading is 34.0 mm
